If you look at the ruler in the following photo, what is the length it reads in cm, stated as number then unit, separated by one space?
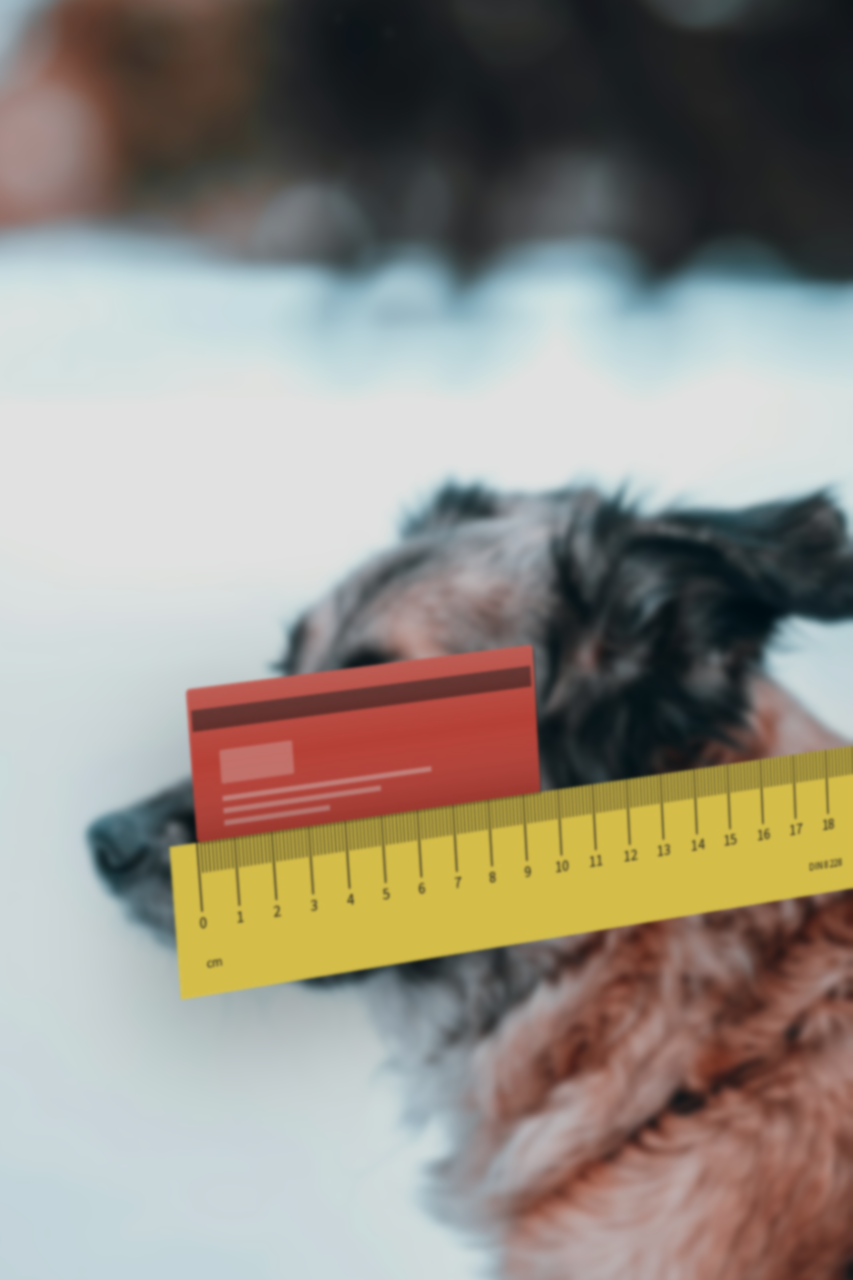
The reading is 9.5 cm
